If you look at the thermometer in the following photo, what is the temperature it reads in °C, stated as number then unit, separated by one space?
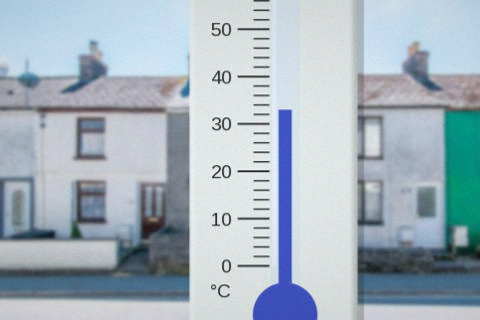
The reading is 33 °C
